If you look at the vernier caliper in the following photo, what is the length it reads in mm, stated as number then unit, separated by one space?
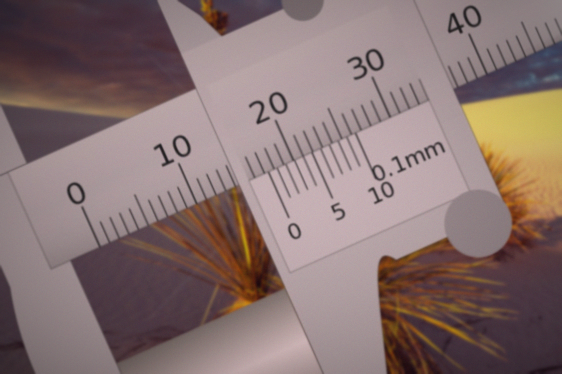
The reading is 17.4 mm
